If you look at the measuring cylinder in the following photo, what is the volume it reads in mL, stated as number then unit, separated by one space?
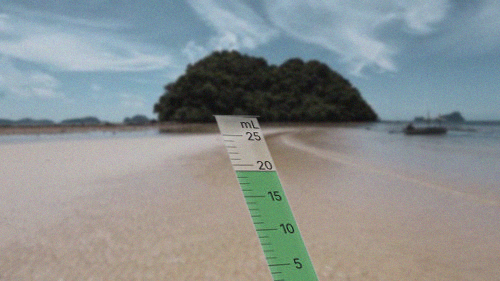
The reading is 19 mL
